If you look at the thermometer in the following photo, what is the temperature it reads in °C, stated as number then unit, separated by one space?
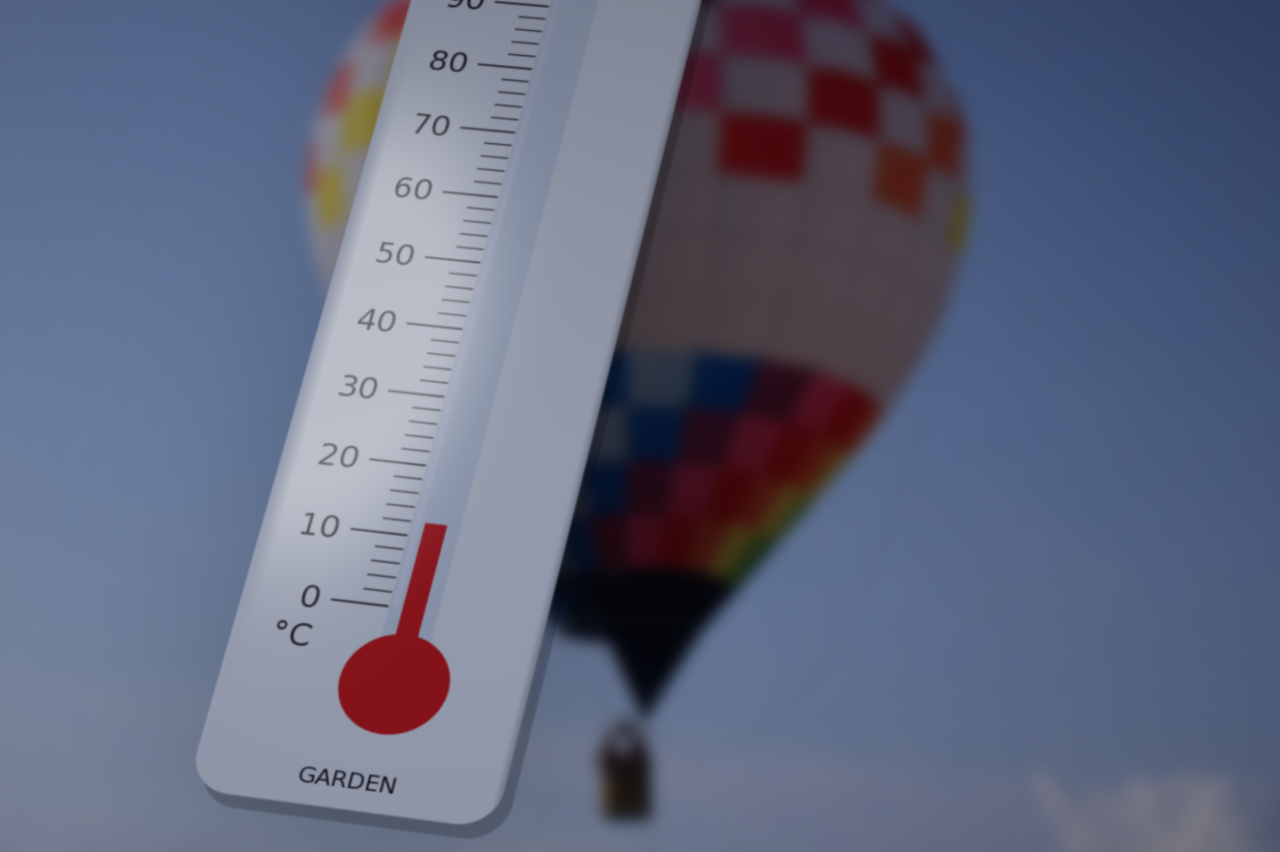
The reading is 12 °C
